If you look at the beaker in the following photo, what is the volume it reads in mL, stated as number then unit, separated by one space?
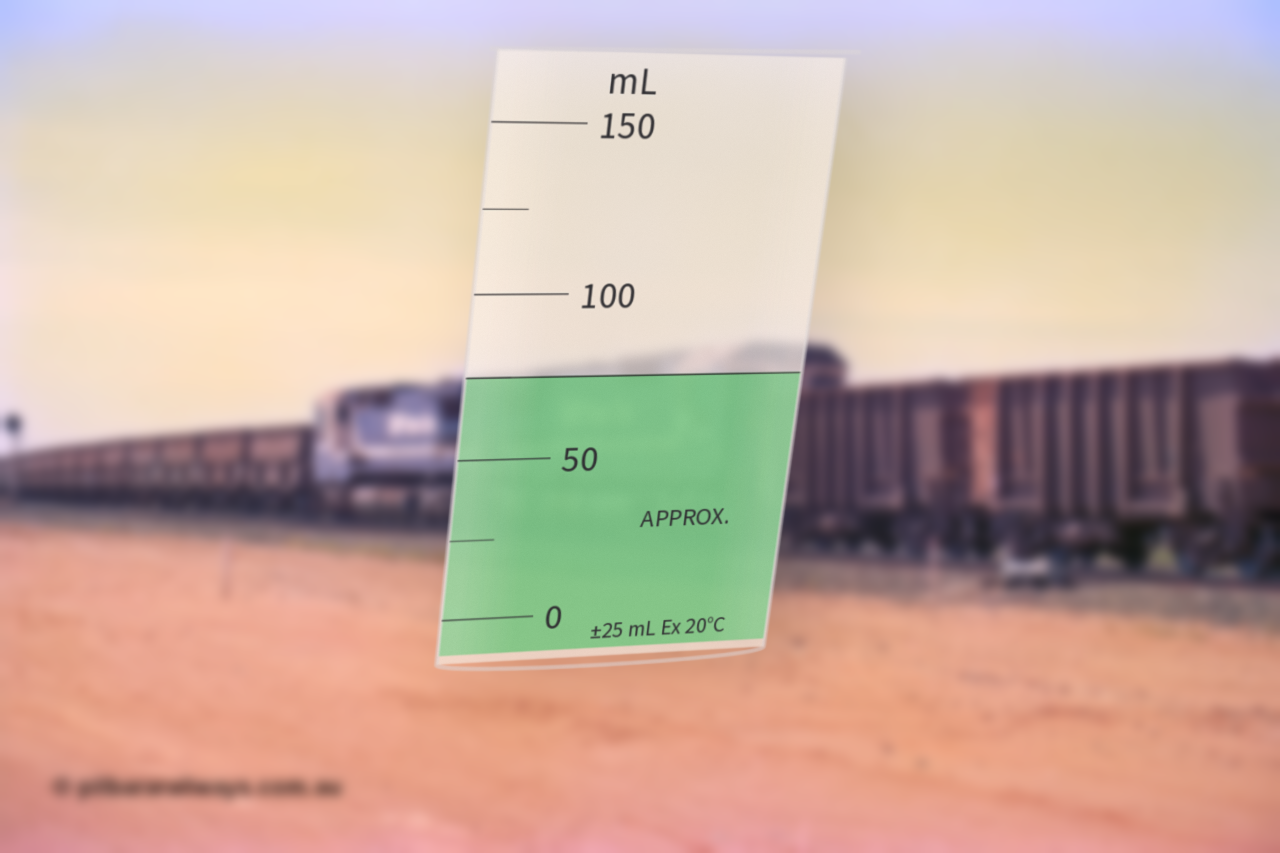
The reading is 75 mL
